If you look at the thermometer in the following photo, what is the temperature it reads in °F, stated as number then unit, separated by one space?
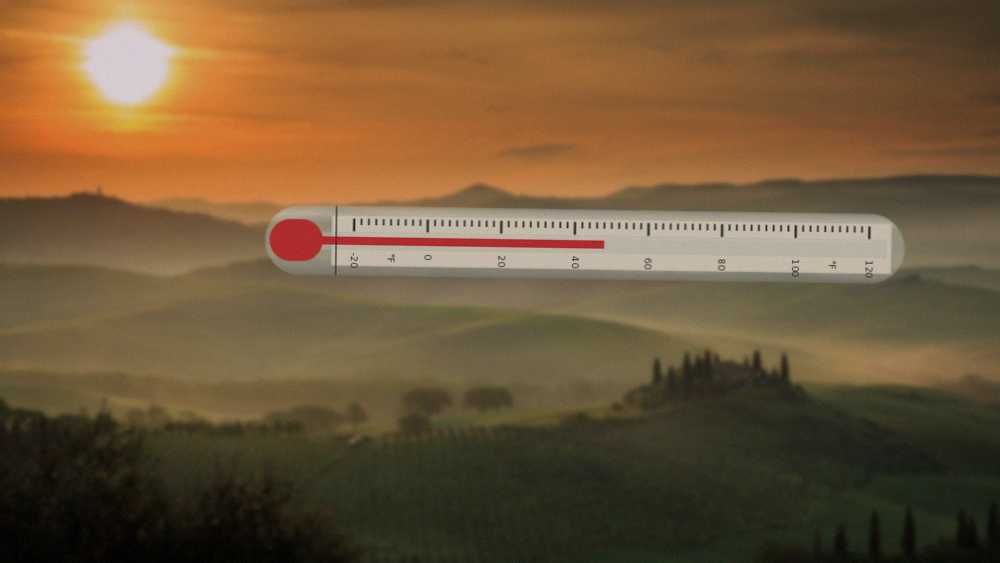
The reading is 48 °F
